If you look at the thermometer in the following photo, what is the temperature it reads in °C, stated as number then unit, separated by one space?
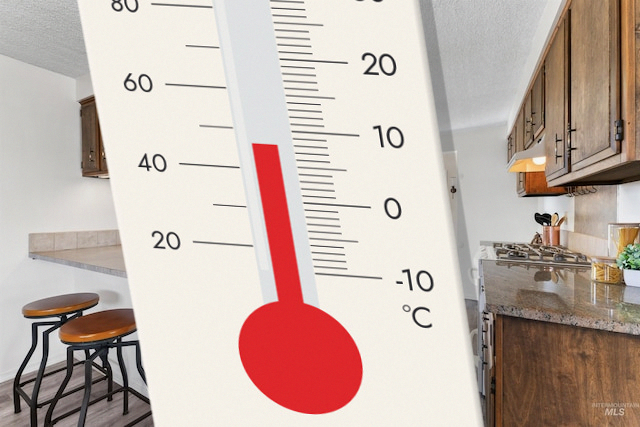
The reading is 8 °C
